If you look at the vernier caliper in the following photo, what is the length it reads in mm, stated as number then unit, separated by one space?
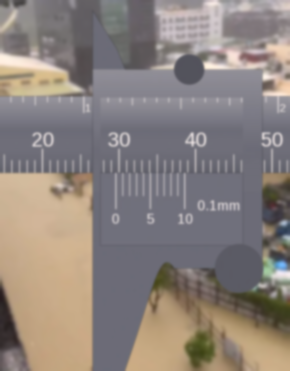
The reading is 29.6 mm
